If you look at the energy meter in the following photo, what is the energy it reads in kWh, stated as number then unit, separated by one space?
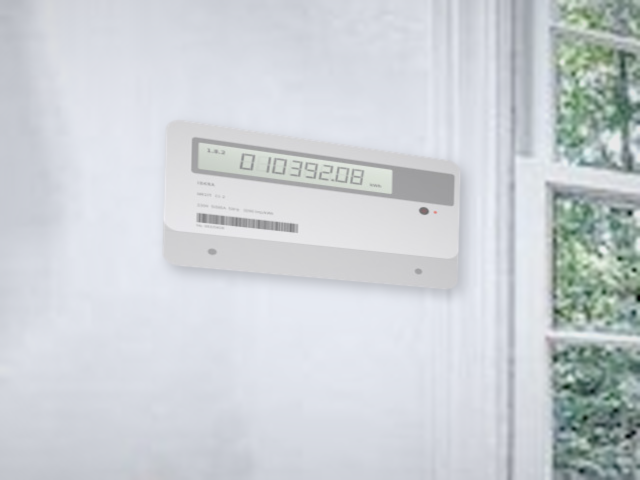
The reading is 10392.08 kWh
